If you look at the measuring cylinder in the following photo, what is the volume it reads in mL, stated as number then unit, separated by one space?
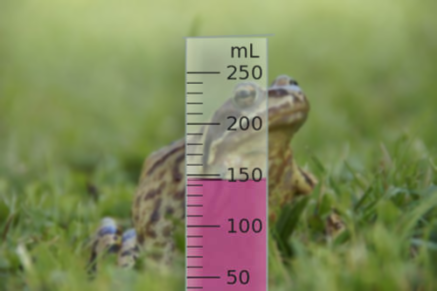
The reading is 145 mL
